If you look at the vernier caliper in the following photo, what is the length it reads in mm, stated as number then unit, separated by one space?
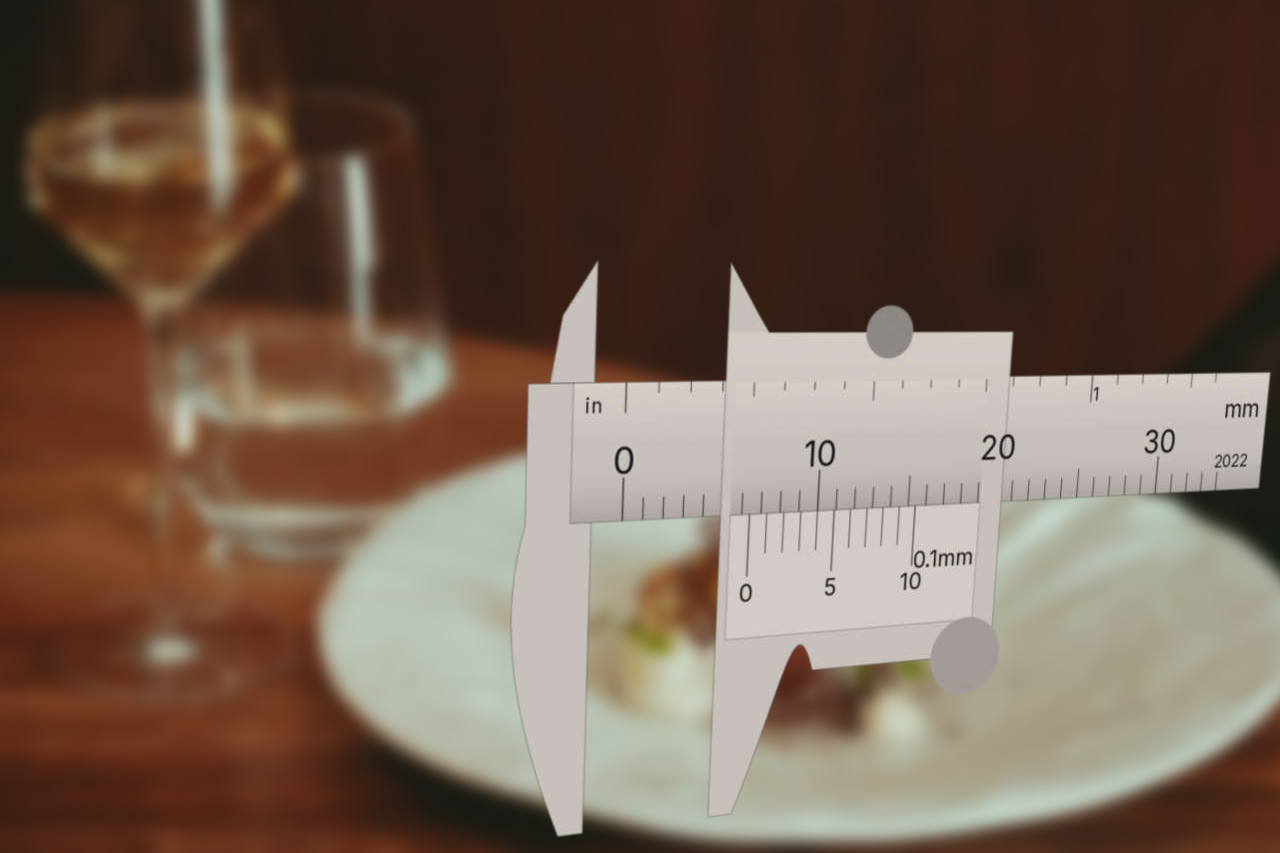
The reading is 6.4 mm
